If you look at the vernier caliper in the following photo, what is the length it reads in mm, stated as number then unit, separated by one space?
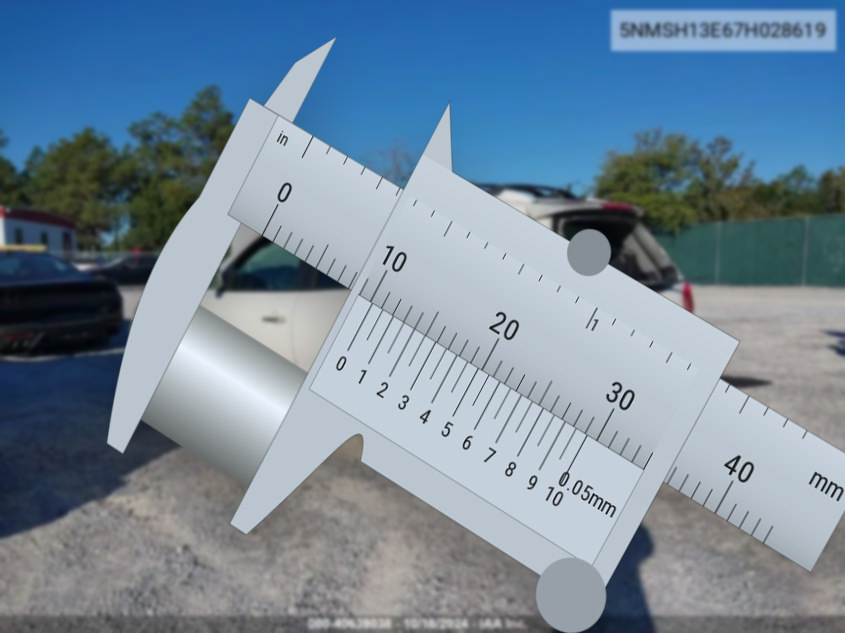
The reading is 10.2 mm
